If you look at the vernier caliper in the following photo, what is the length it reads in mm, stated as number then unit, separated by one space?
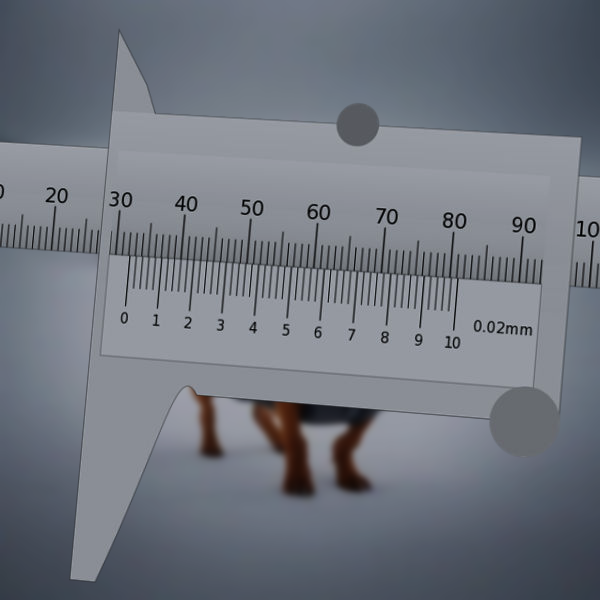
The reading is 32.2 mm
